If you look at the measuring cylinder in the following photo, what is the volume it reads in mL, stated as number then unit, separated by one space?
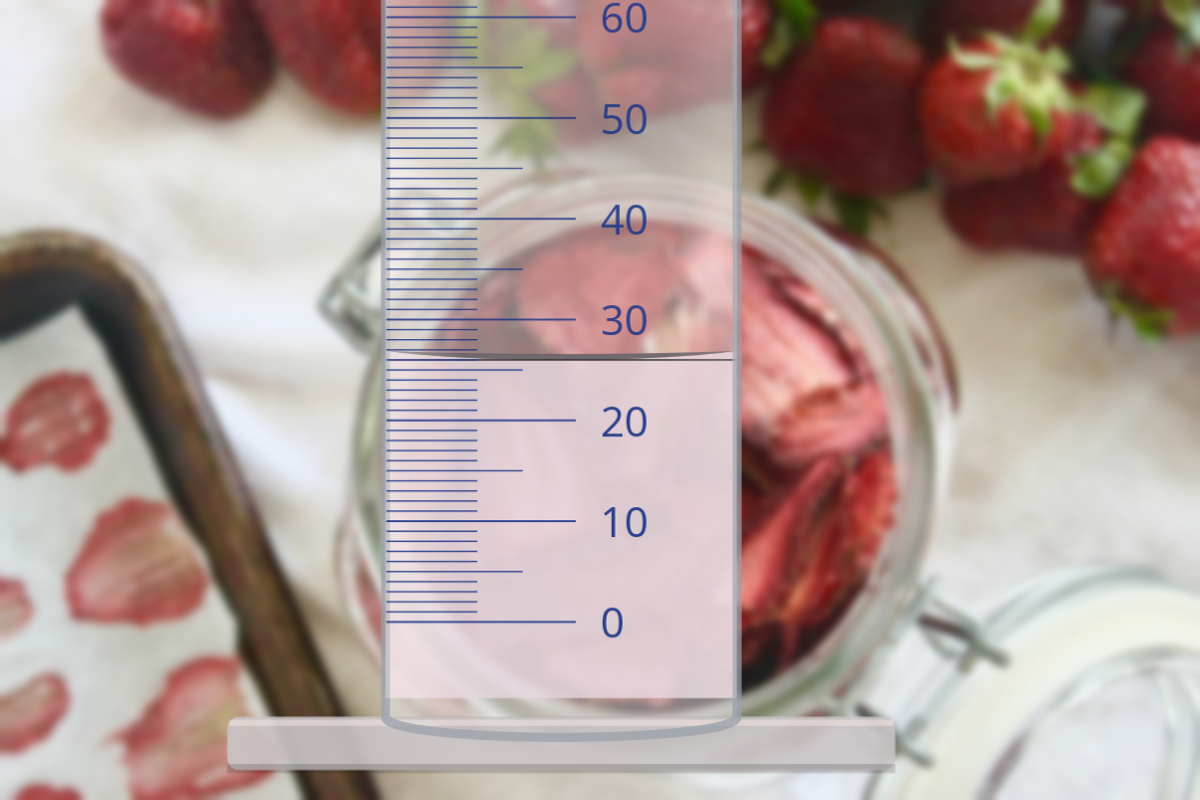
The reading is 26 mL
